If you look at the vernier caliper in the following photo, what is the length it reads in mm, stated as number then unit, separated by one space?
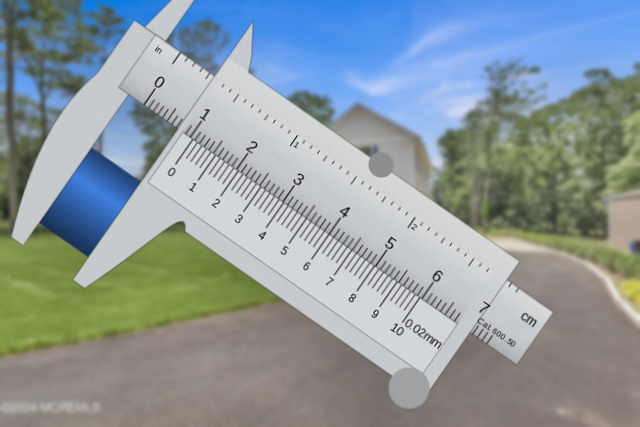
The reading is 10.6 mm
